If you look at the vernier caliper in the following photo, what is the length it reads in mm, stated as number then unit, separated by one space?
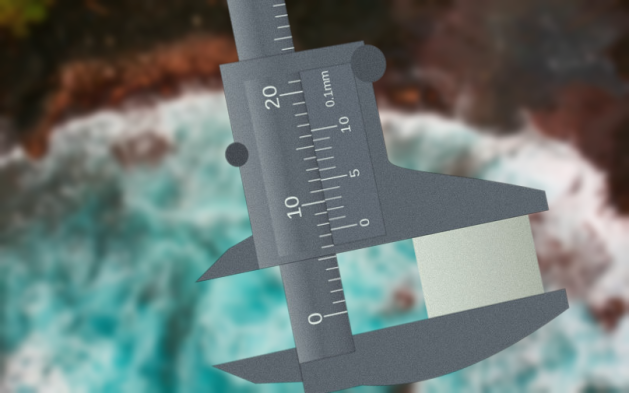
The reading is 7.4 mm
